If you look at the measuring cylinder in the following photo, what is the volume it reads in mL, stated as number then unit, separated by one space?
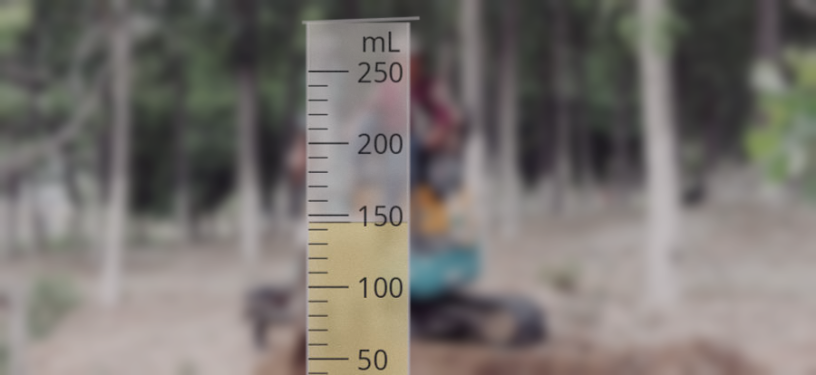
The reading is 145 mL
